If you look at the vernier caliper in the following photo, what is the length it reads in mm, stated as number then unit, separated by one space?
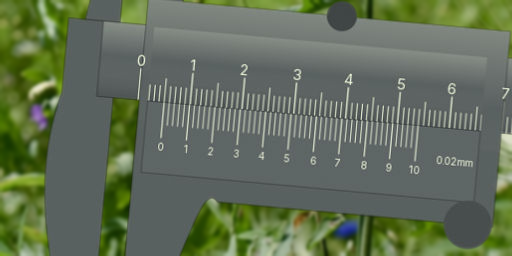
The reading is 5.0 mm
